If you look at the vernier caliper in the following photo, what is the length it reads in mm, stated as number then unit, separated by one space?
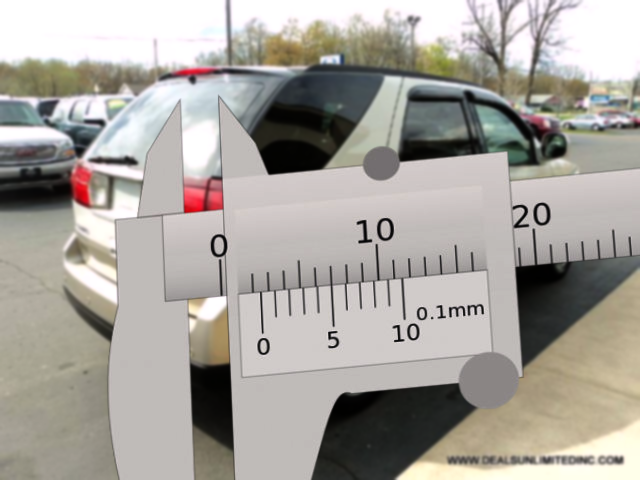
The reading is 2.5 mm
